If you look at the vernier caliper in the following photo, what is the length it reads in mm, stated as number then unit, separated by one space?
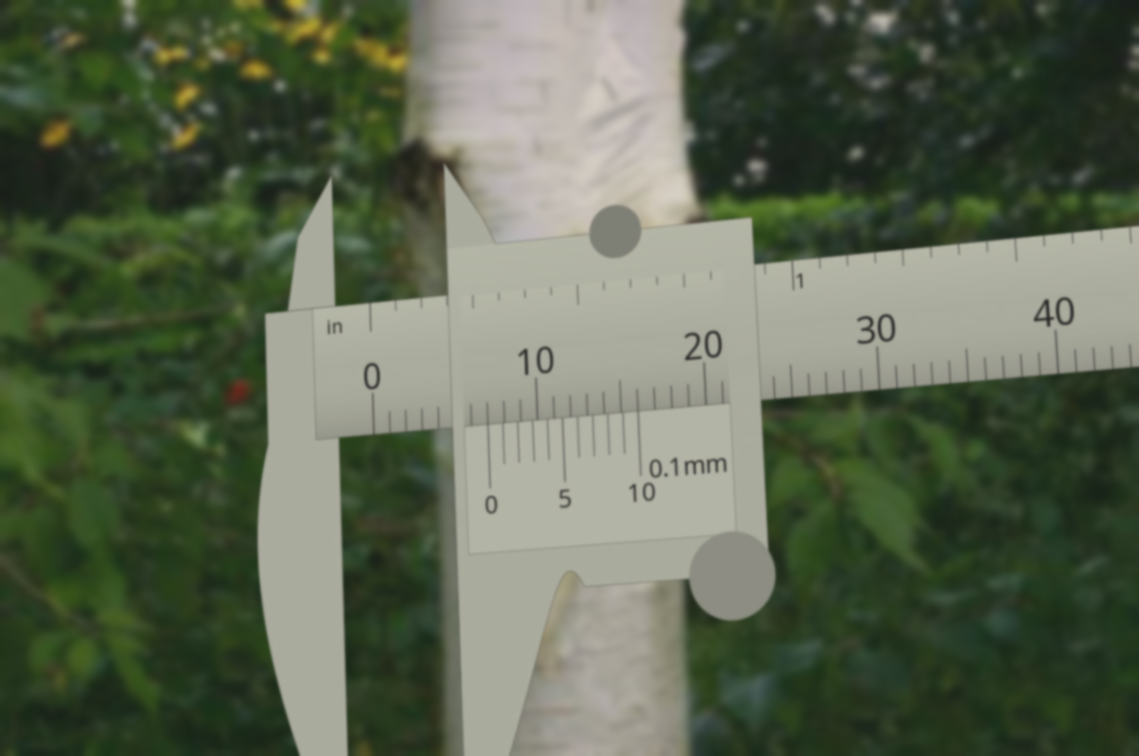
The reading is 7.0 mm
